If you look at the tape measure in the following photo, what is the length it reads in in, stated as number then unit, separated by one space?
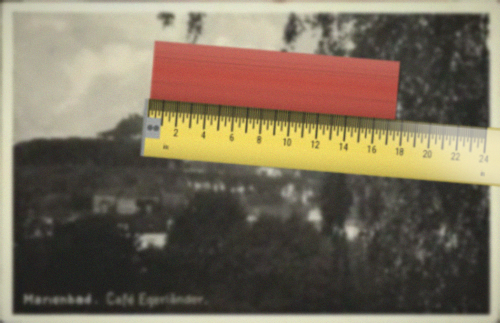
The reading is 17.5 in
